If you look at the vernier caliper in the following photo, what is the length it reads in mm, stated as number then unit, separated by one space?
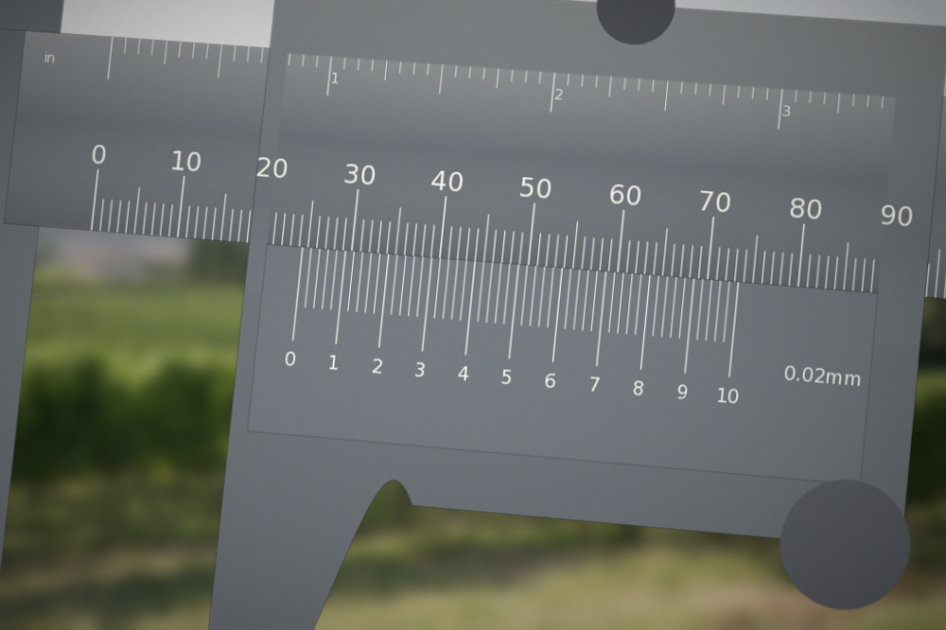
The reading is 24.4 mm
